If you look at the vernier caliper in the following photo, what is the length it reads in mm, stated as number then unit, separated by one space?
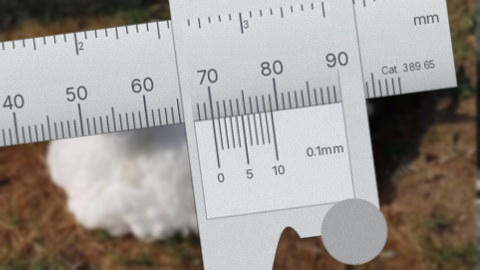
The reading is 70.0 mm
